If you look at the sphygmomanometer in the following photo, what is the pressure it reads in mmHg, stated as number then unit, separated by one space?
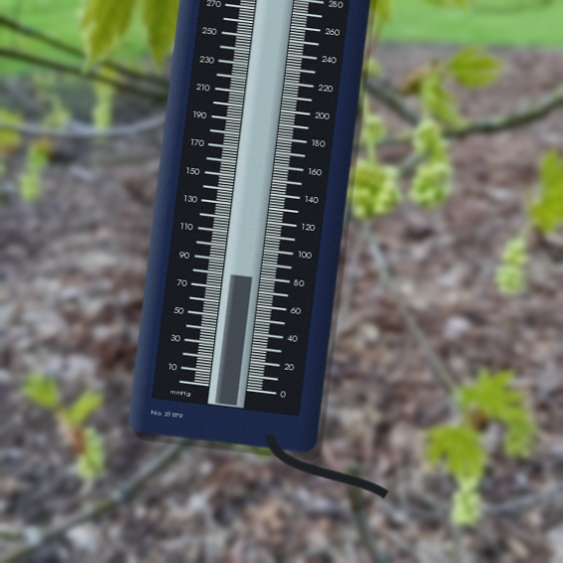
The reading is 80 mmHg
